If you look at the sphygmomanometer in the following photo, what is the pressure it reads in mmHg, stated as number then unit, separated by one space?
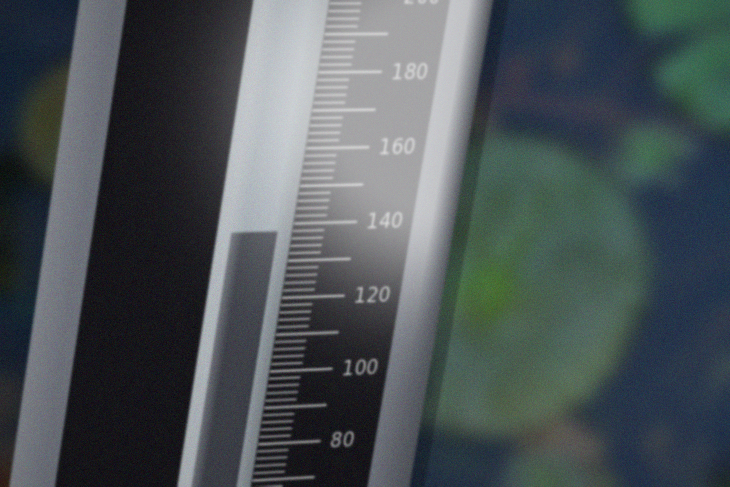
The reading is 138 mmHg
